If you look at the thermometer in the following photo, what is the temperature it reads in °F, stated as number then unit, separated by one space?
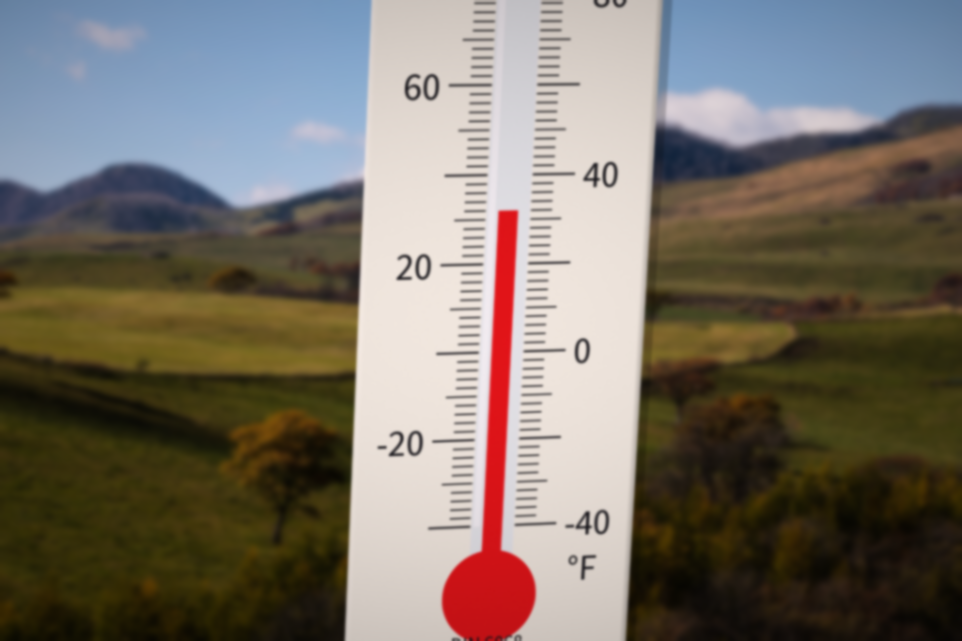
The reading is 32 °F
